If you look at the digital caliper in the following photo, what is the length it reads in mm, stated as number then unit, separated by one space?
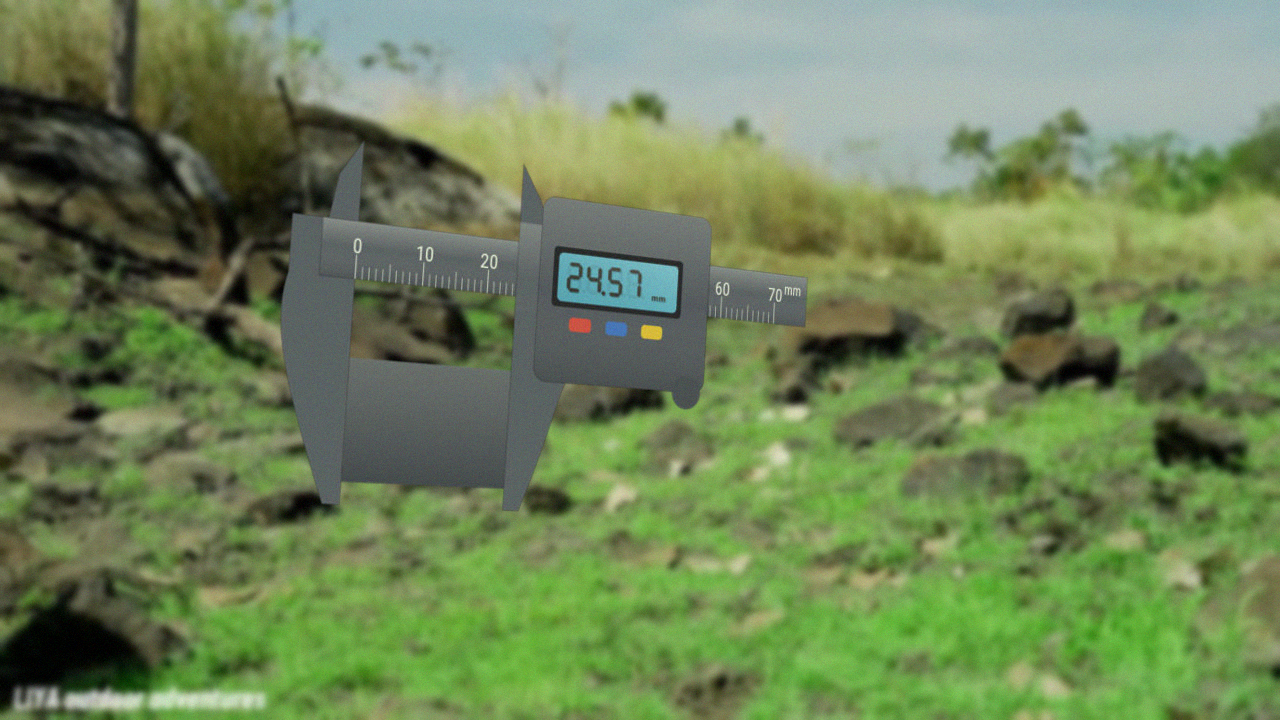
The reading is 24.57 mm
